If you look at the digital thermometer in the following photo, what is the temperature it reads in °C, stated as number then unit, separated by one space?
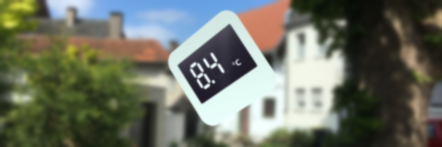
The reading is 8.4 °C
